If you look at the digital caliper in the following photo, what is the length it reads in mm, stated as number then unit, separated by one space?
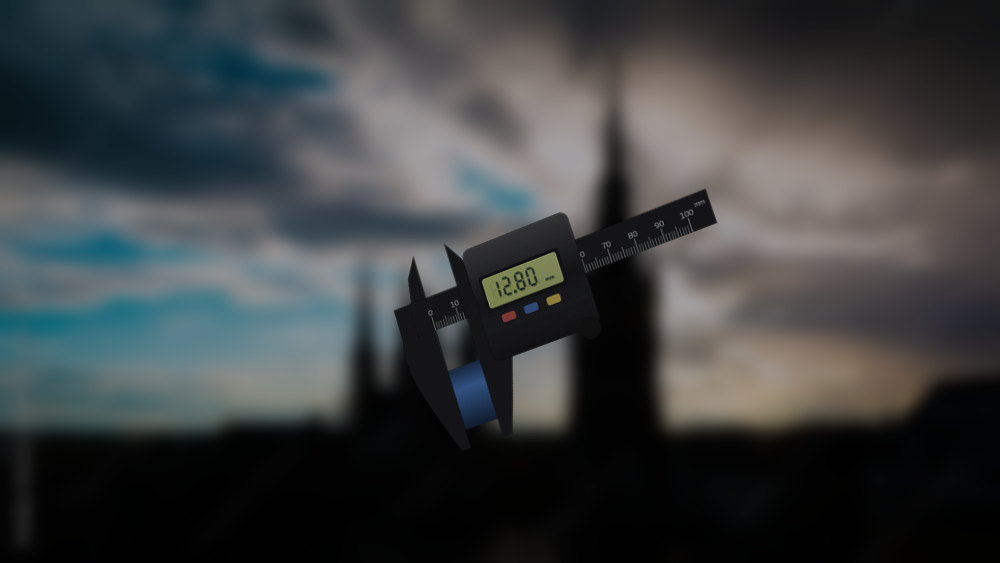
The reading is 12.80 mm
